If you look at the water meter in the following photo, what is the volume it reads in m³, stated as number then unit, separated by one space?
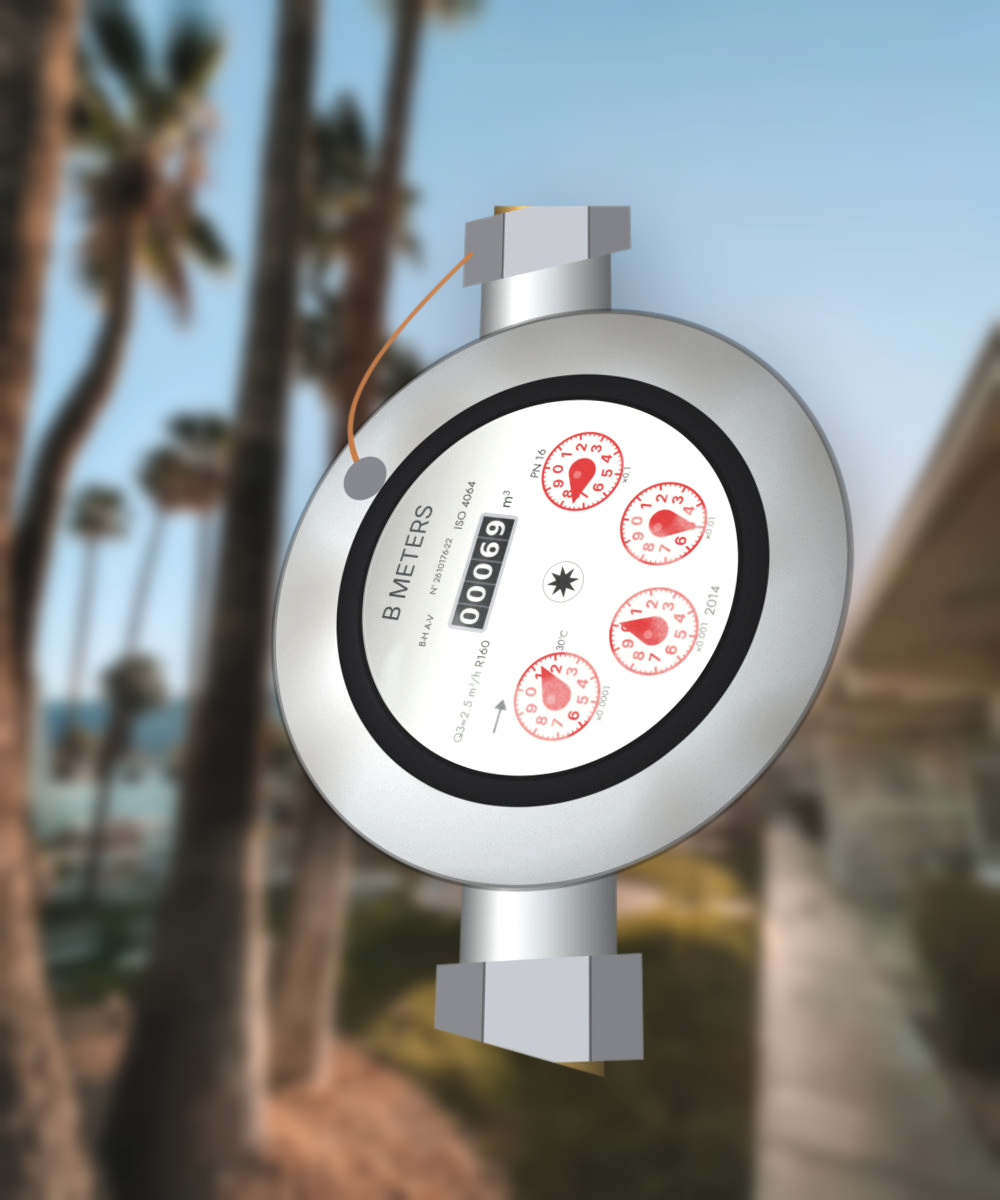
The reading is 69.7501 m³
